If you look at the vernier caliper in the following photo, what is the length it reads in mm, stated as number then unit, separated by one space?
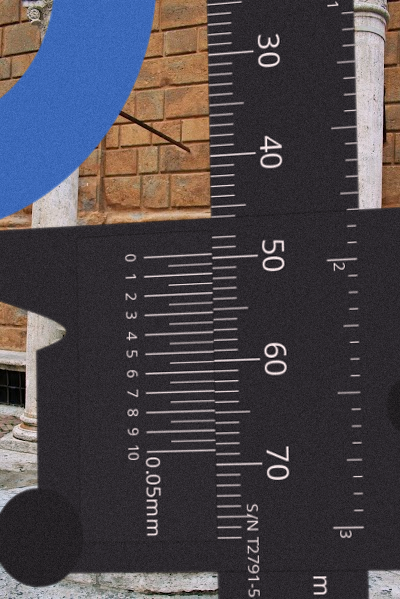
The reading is 49.6 mm
